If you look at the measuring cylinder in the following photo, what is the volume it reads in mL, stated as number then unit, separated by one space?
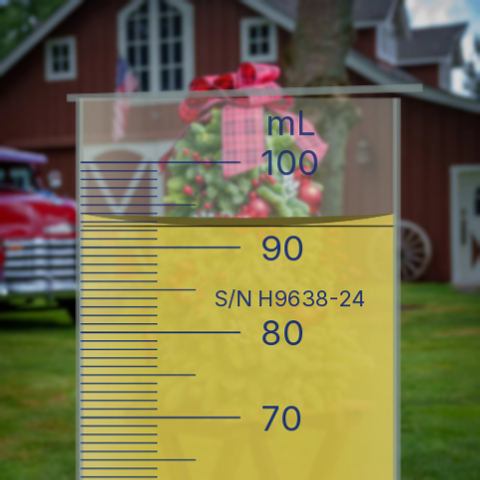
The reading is 92.5 mL
